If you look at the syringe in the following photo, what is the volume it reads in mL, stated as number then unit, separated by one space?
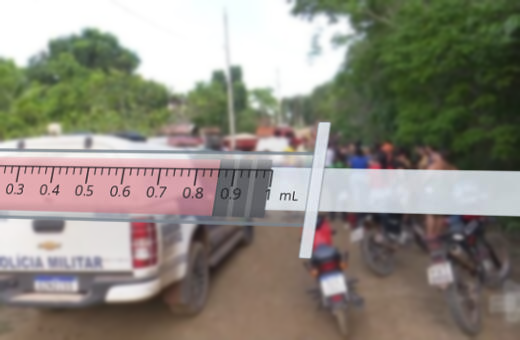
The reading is 0.86 mL
